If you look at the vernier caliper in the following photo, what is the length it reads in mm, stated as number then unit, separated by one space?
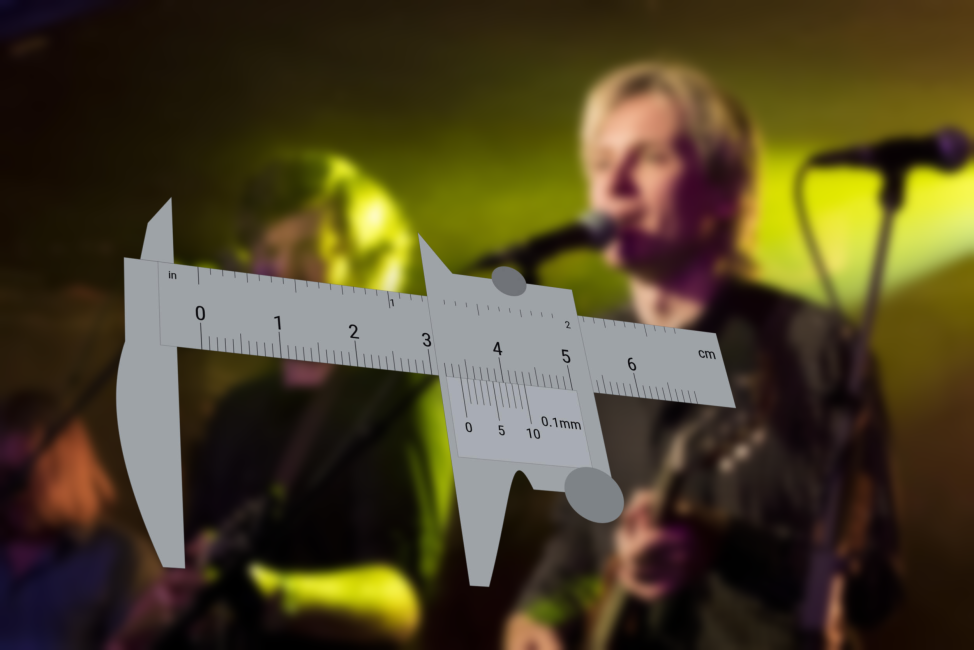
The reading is 34.0 mm
